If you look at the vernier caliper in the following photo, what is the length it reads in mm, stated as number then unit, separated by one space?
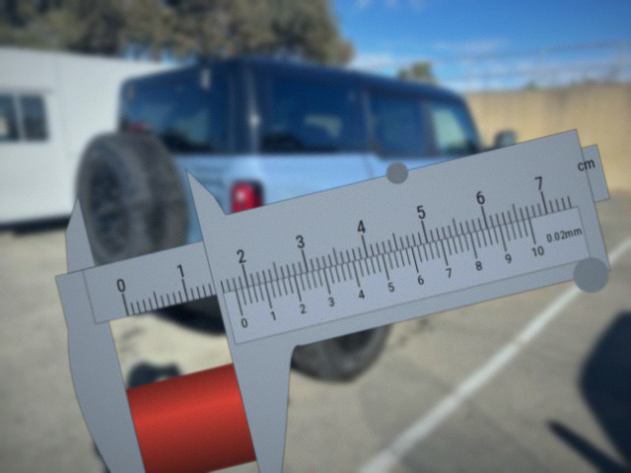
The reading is 18.0 mm
